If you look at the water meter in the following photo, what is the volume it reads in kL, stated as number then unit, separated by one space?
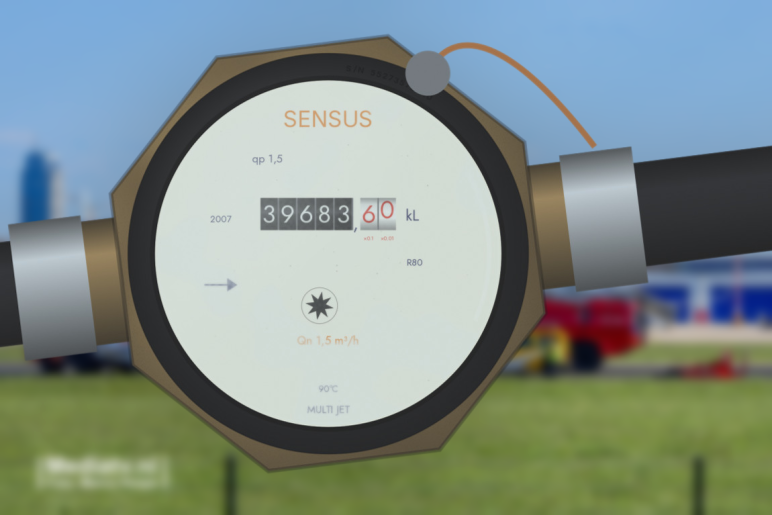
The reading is 39683.60 kL
